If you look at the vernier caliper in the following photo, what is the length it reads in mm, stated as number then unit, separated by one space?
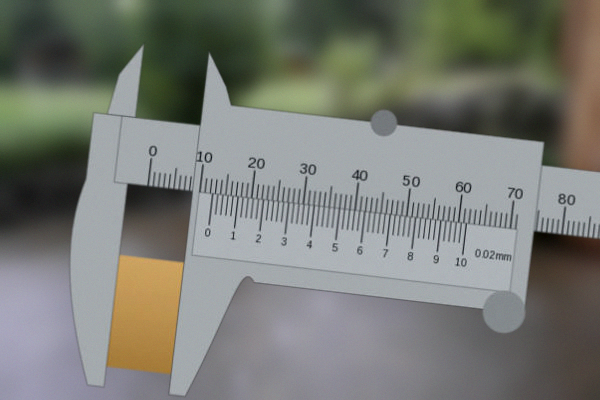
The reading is 12.5 mm
